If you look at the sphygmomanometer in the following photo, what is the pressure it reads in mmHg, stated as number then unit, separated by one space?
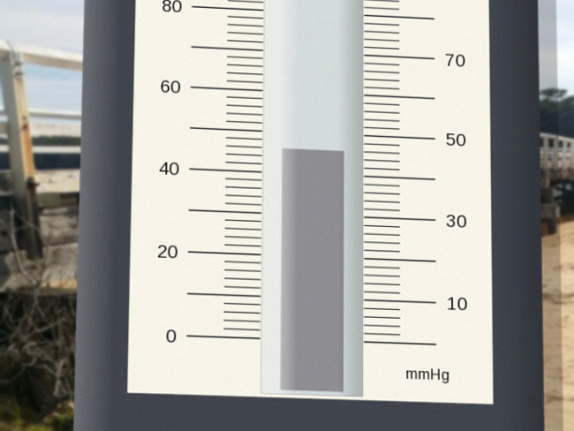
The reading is 46 mmHg
